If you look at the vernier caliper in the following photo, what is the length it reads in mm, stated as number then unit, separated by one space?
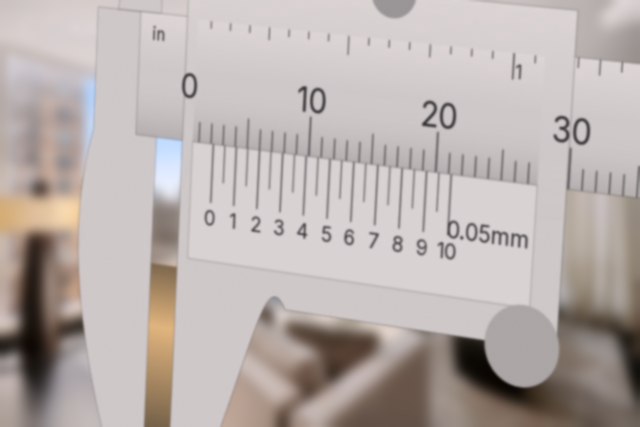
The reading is 2.2 mm
